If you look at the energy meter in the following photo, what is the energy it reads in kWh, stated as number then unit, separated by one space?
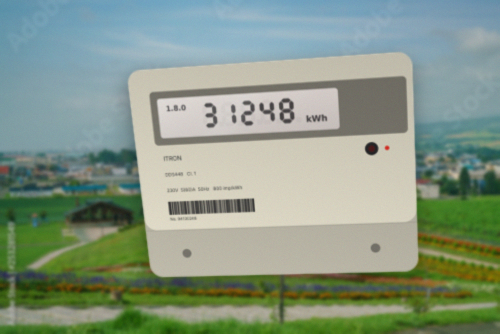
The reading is 31248 kWh
